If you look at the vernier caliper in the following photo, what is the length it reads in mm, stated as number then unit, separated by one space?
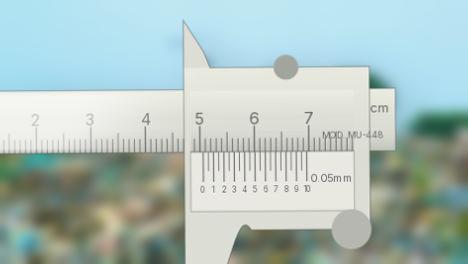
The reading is 50.6 mm
